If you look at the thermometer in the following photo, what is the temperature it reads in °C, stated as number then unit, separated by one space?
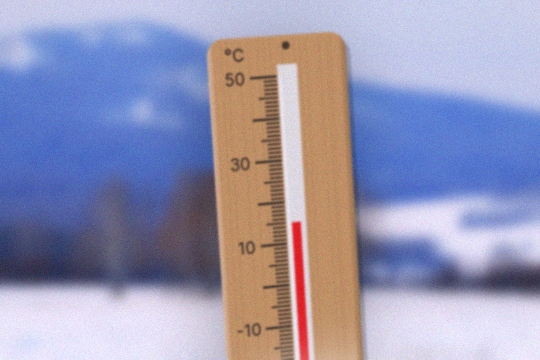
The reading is 15 °C
